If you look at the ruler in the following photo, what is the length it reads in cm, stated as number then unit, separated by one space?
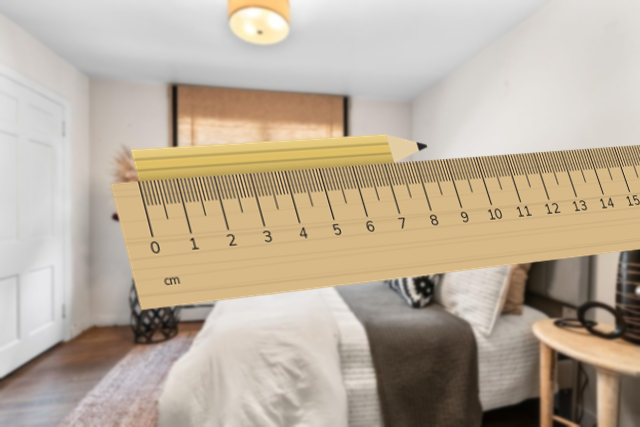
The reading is 8.5 cm
